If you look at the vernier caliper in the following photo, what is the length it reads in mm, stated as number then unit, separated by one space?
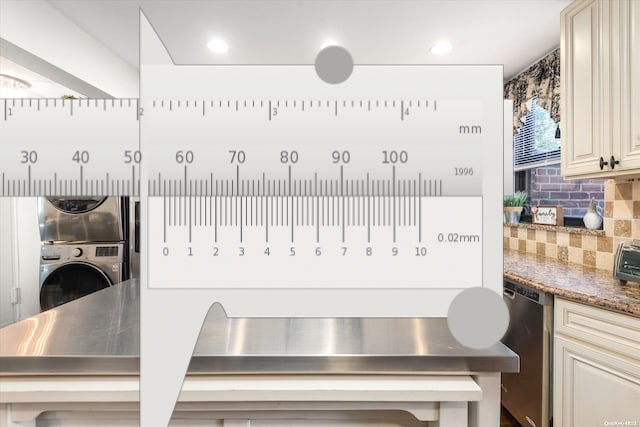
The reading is 56.0 mm
